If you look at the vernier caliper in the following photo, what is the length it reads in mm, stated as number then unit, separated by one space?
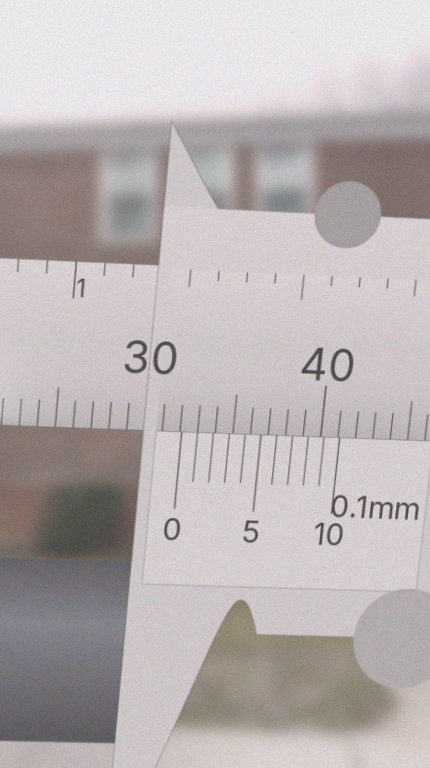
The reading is 32.1 mm
